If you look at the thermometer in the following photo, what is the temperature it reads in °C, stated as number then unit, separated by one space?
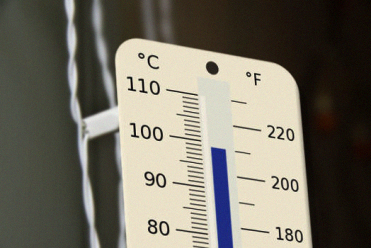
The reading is 99 °C
